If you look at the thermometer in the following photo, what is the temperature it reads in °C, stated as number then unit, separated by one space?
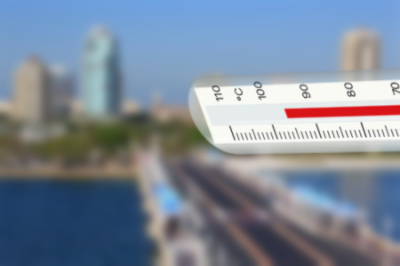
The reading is 96 °C
